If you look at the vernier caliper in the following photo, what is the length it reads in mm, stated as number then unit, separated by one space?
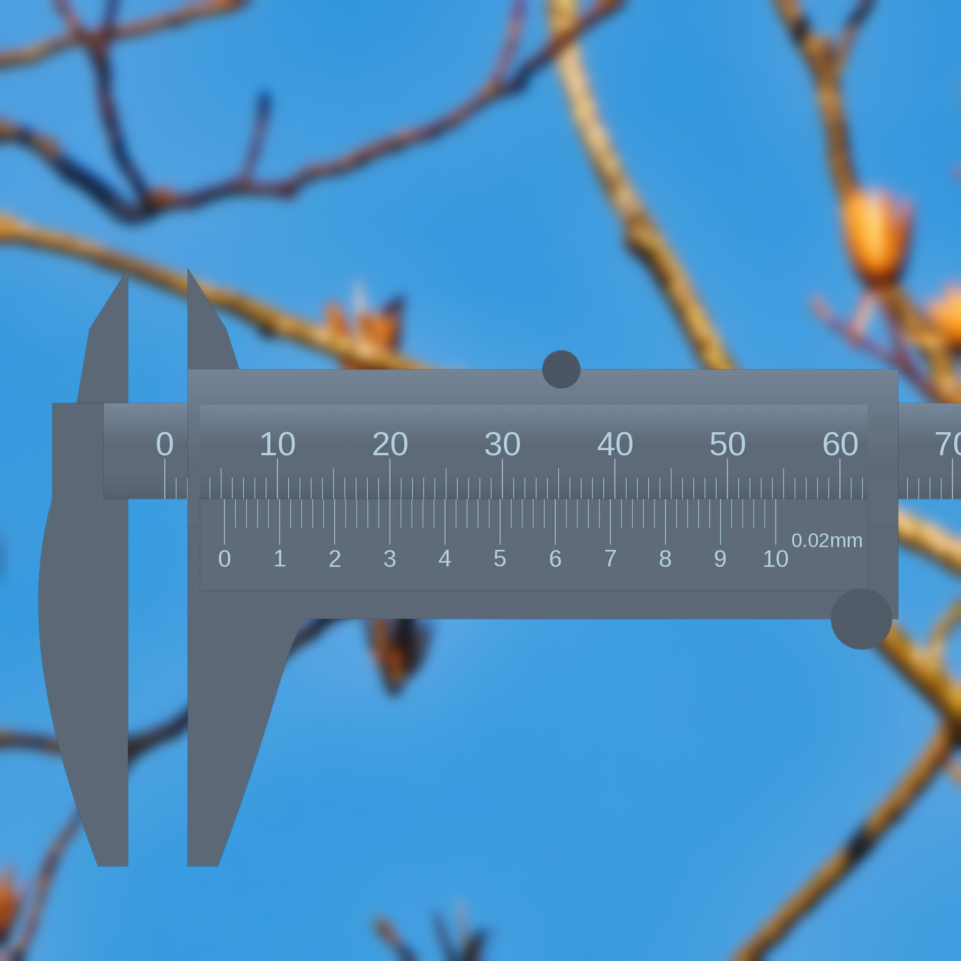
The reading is 5.3 mm
